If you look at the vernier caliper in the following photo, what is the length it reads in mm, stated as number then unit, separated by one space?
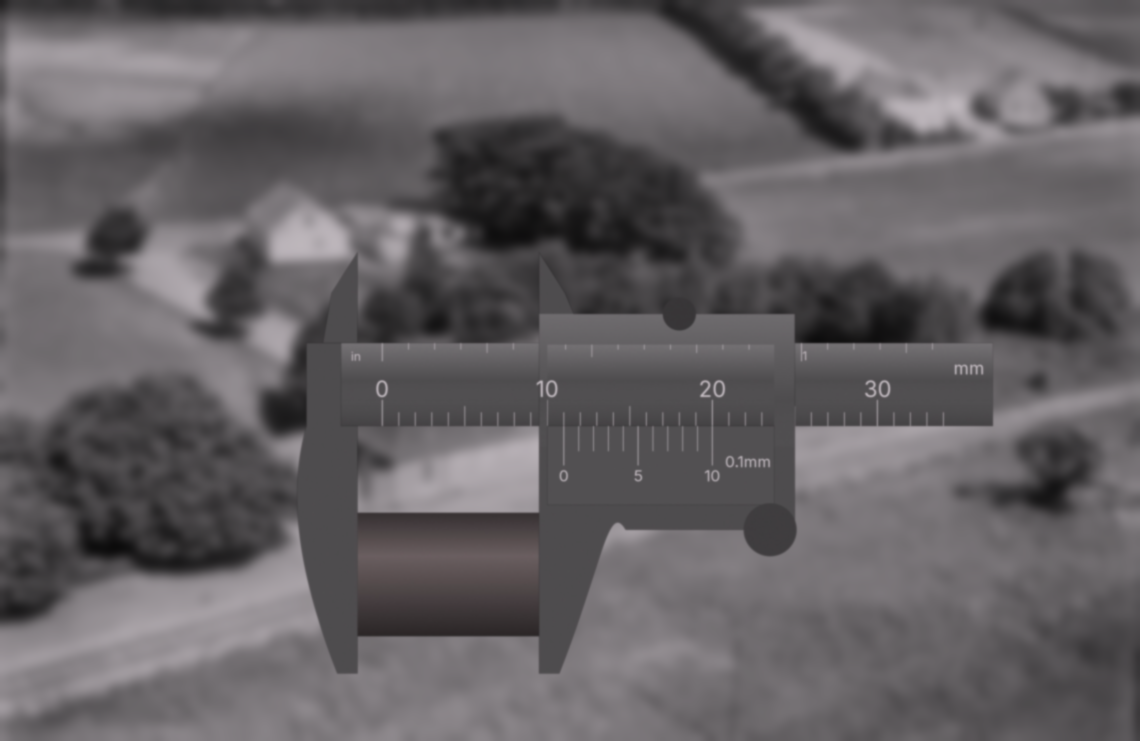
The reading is 11.0 mm
